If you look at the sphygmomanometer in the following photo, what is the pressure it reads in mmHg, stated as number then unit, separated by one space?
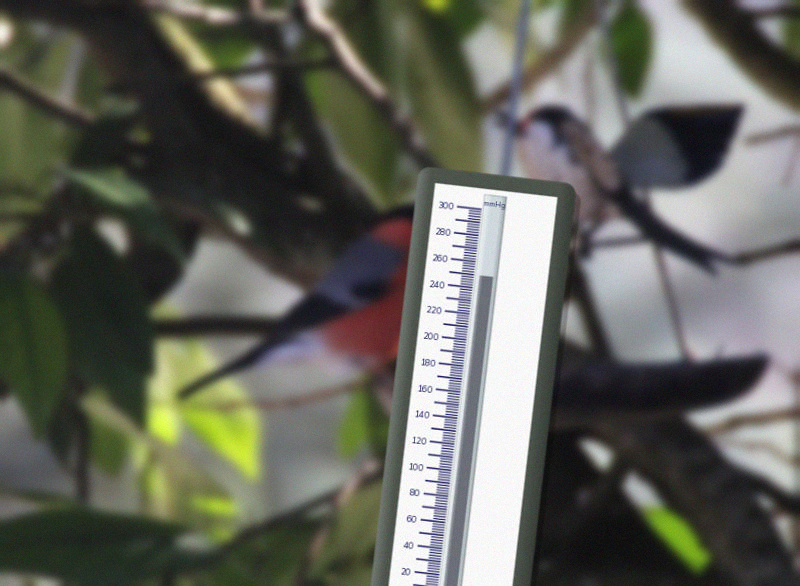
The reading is 250 mmHg
